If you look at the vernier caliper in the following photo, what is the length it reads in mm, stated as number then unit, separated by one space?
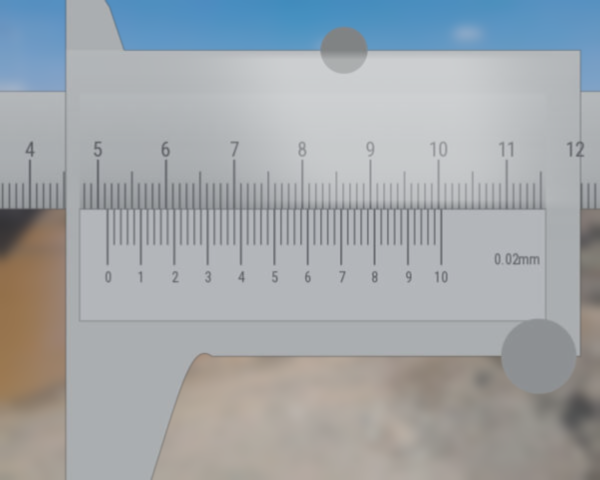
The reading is 51.4 mm
